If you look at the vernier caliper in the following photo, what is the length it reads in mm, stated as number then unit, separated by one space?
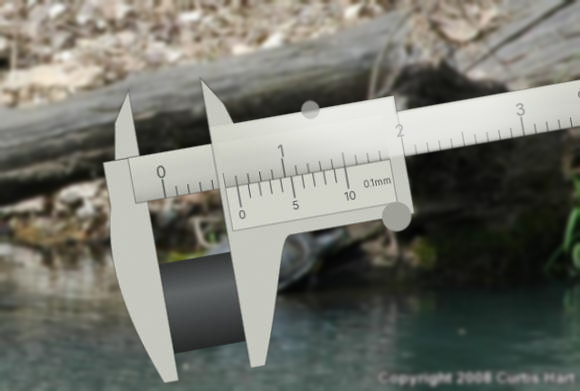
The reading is 6.0 mm
